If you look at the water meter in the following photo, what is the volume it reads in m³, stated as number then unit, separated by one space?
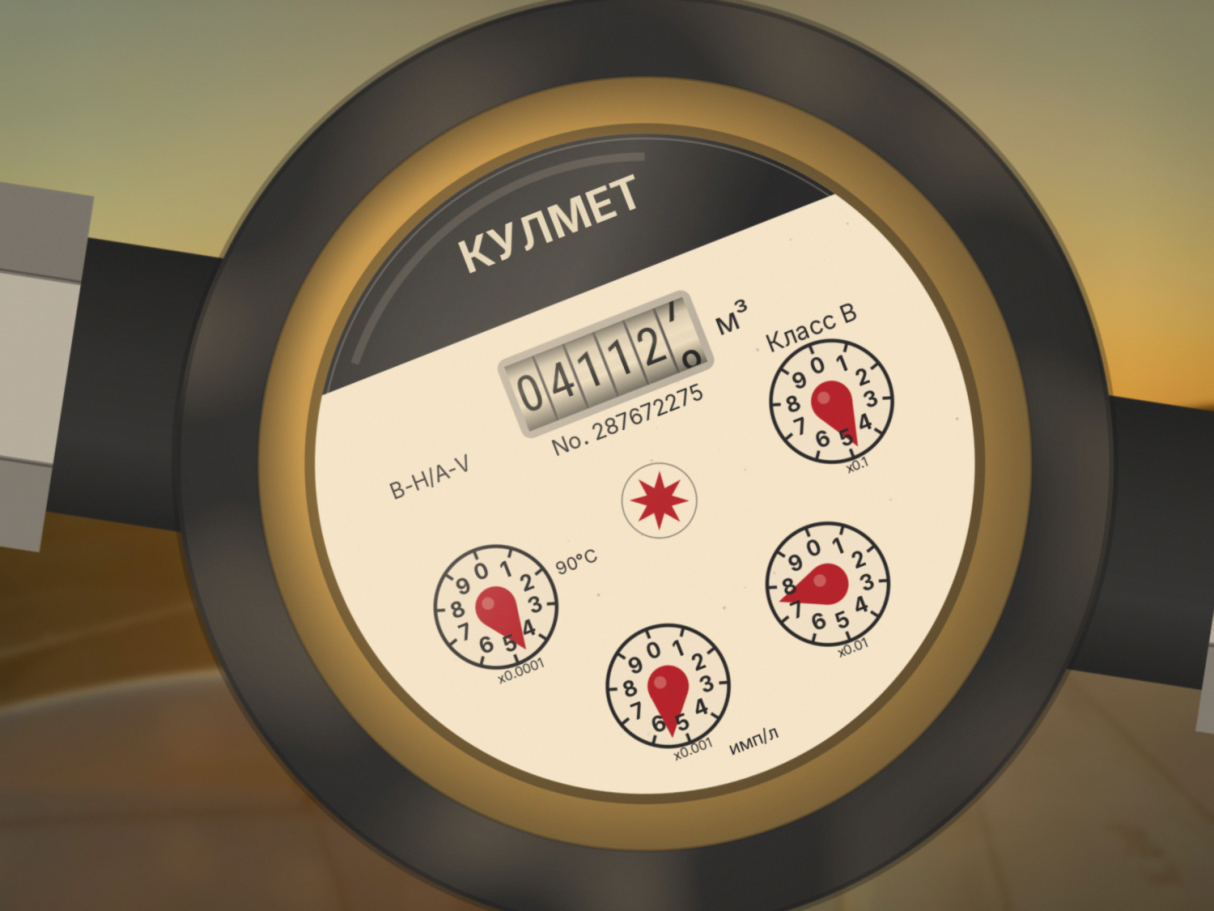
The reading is 41127.4754 m³
